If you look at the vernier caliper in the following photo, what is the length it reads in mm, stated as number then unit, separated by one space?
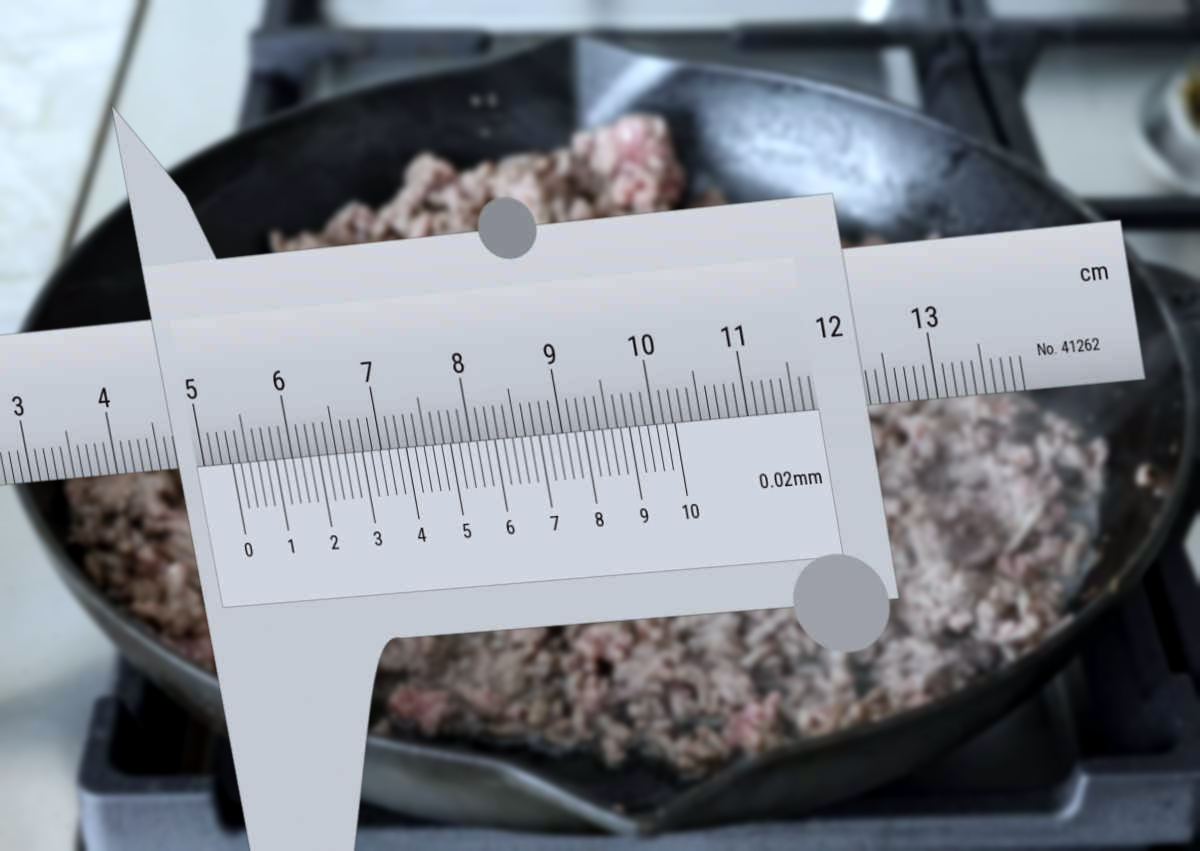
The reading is 53.2 mm
